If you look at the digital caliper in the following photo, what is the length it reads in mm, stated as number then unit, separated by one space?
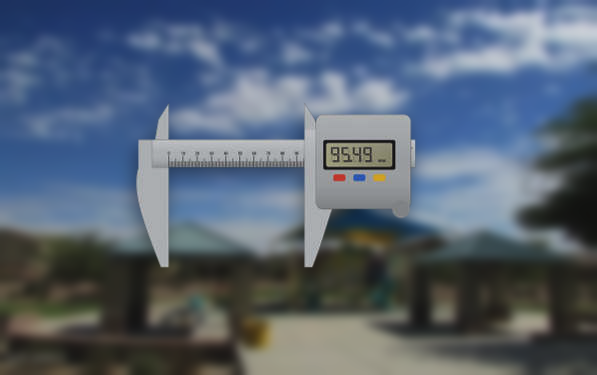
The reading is 95.49 mm
